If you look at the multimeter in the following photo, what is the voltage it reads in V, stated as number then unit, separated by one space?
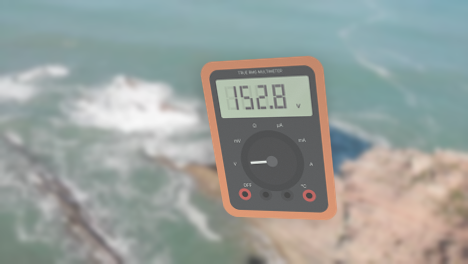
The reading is 152.8 V
